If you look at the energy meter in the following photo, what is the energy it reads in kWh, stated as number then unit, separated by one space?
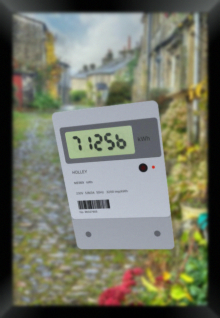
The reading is 71256 kWh
